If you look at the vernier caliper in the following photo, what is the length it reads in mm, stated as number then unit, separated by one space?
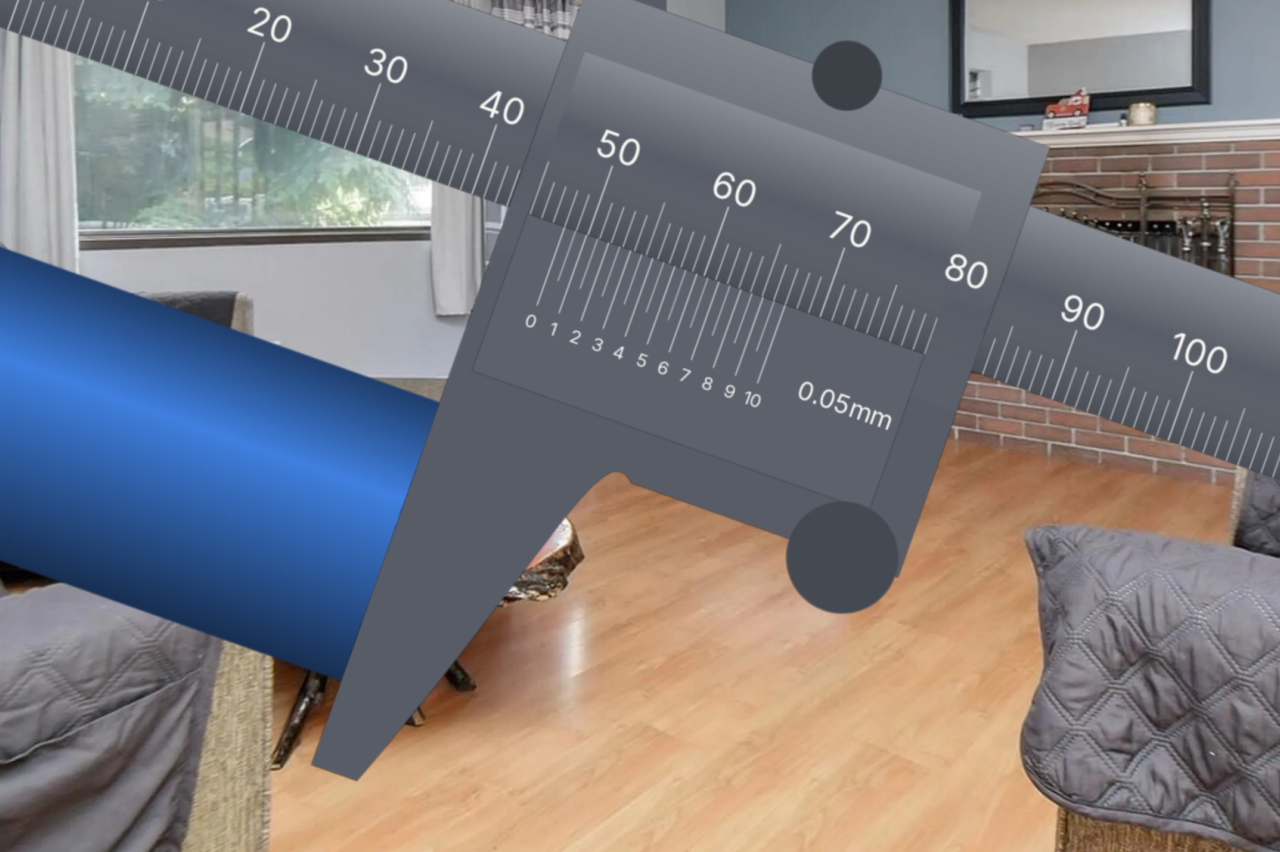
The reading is 48.0 mm
